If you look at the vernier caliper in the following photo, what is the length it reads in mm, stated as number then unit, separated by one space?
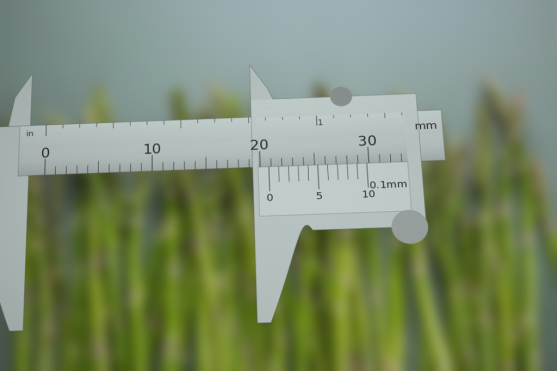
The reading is 20.8 mm
